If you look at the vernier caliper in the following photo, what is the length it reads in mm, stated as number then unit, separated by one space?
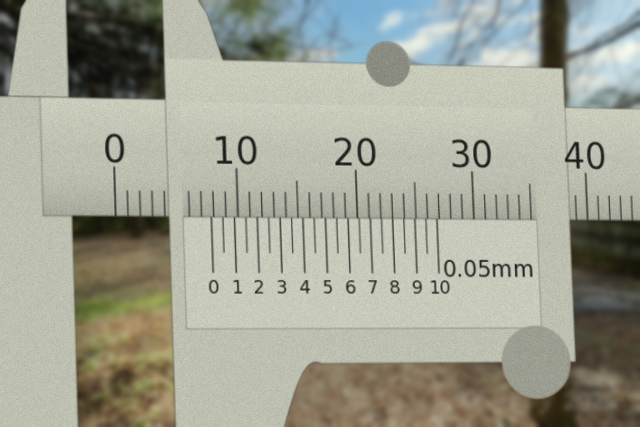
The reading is 7.8 mm
